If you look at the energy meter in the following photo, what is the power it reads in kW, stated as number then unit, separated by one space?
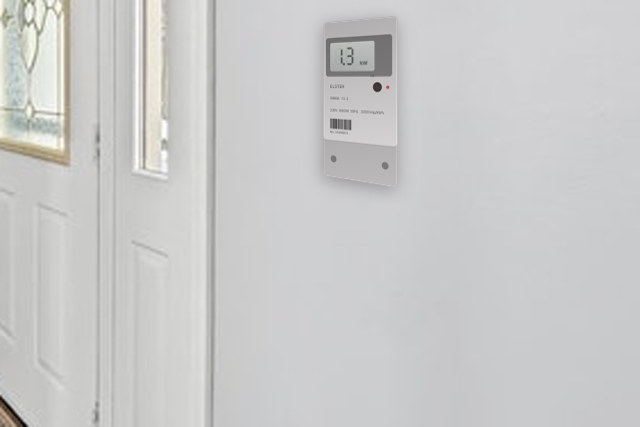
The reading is 1.3 kW
